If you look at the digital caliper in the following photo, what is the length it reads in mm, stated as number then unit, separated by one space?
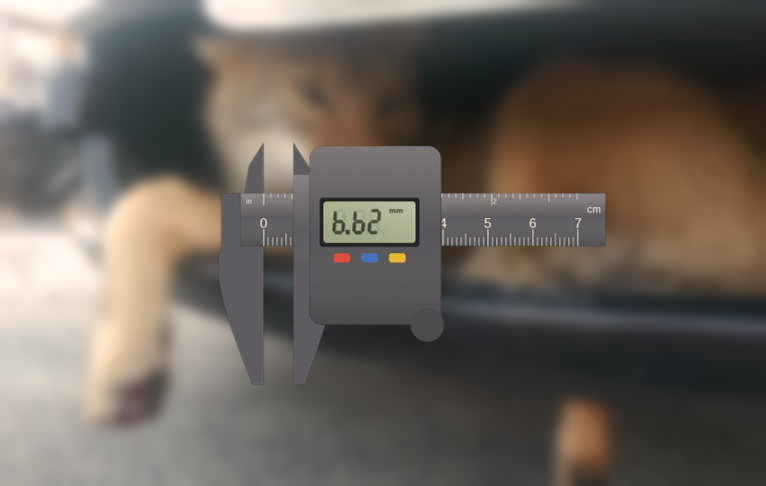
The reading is 6.62 mm
